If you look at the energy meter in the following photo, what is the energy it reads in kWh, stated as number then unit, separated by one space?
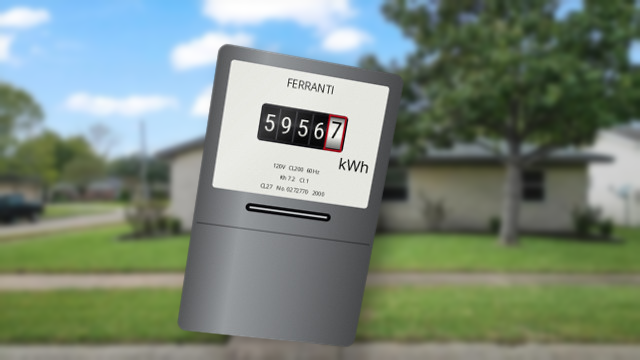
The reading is 5956.7 kWh
